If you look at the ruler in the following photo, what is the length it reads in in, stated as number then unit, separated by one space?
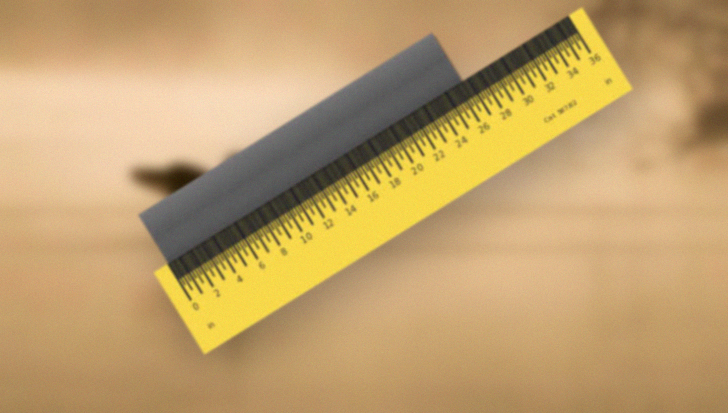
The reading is 26.5 in
